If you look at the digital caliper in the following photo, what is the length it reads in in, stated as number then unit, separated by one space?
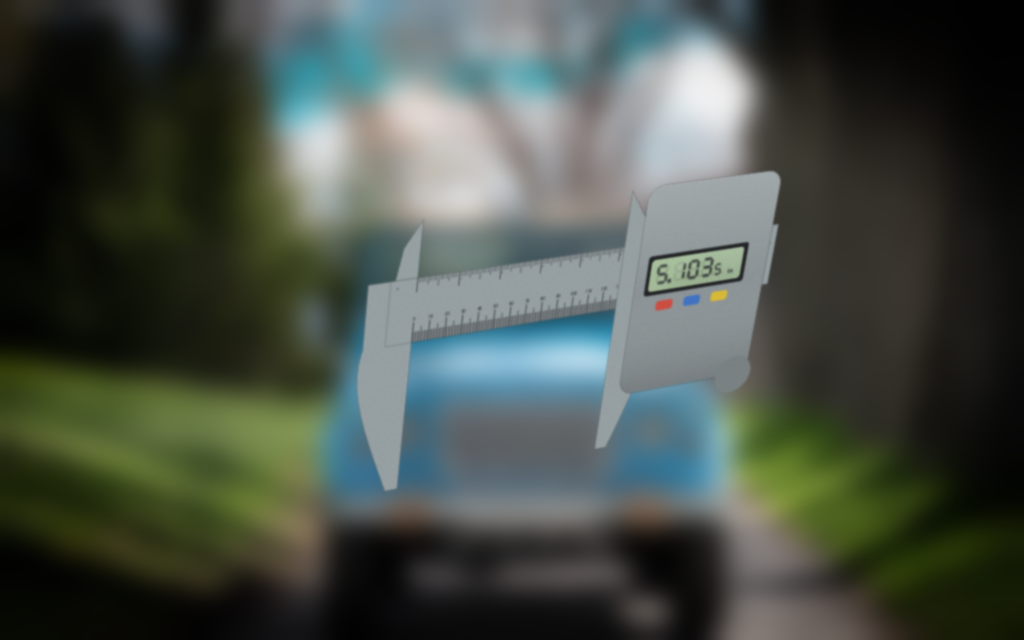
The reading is 5.1035 in
